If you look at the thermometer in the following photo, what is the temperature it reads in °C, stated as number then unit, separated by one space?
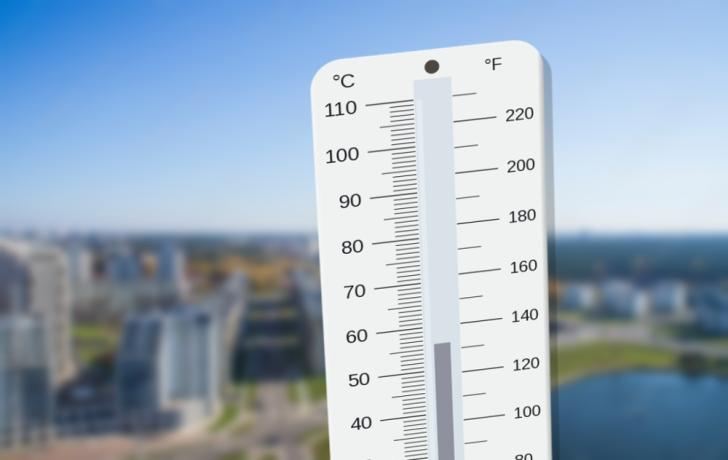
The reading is 56 °C
